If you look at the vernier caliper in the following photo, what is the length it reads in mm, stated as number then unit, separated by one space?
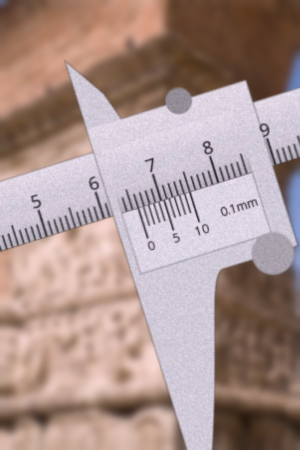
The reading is 66.0 mm
